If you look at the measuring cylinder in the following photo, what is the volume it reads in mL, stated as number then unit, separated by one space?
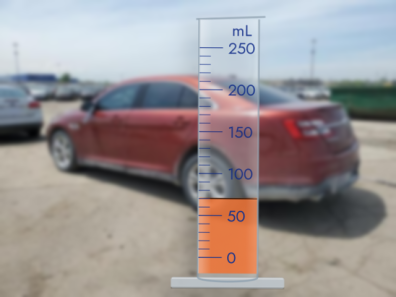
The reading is 70 mL
